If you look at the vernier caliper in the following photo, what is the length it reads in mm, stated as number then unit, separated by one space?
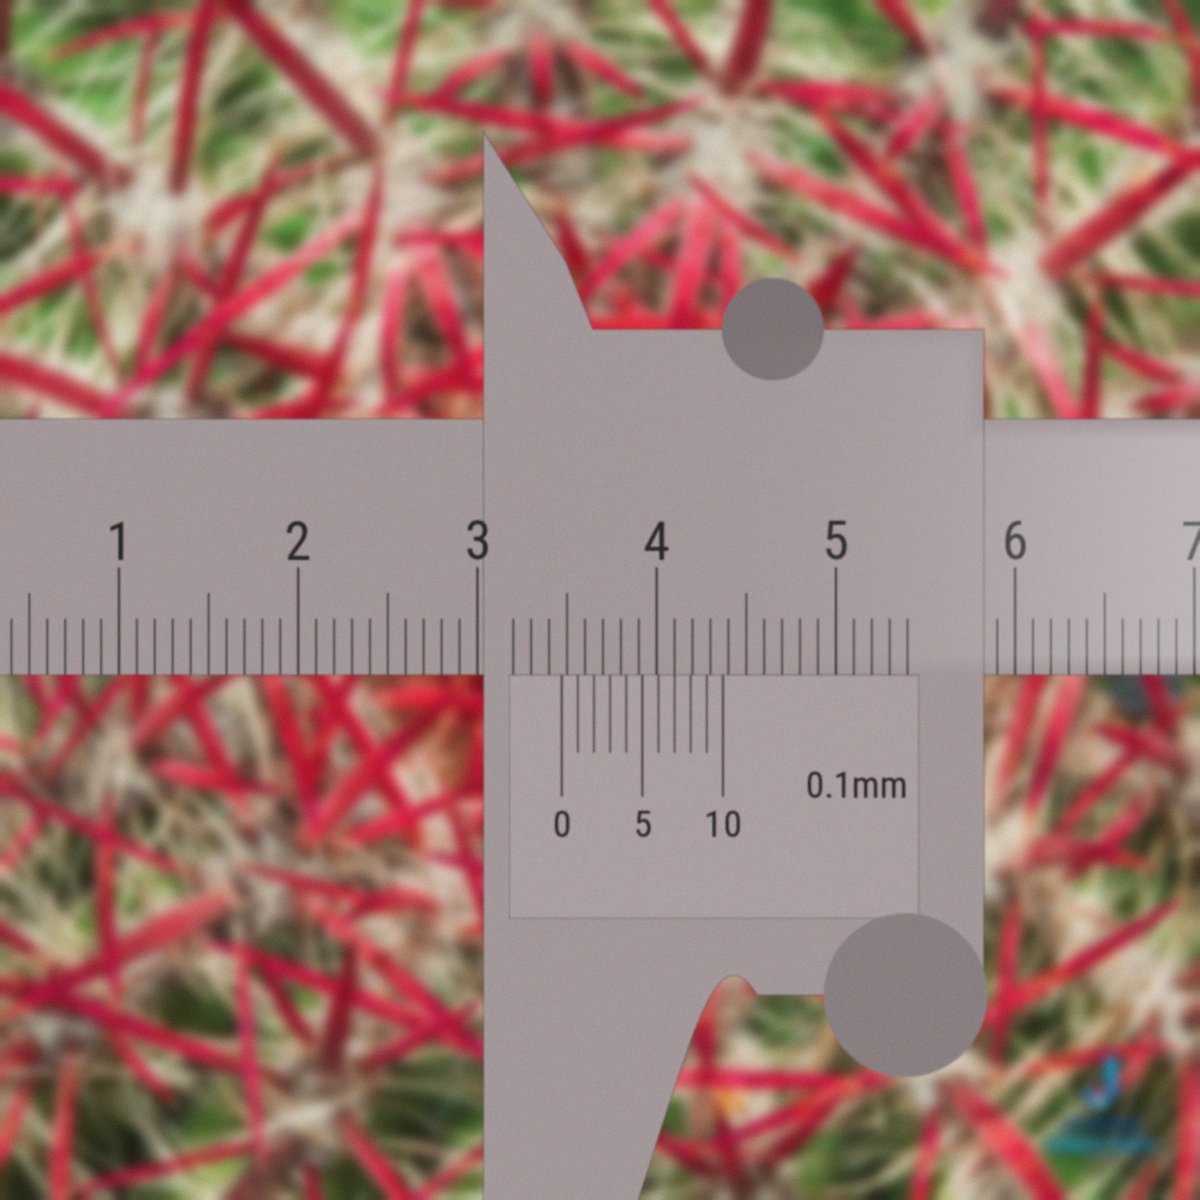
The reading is 34.7 mm
